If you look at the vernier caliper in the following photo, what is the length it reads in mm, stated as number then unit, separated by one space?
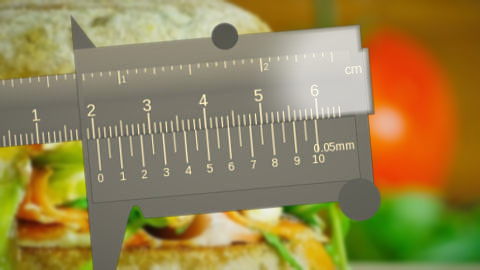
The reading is 20.6 mm
